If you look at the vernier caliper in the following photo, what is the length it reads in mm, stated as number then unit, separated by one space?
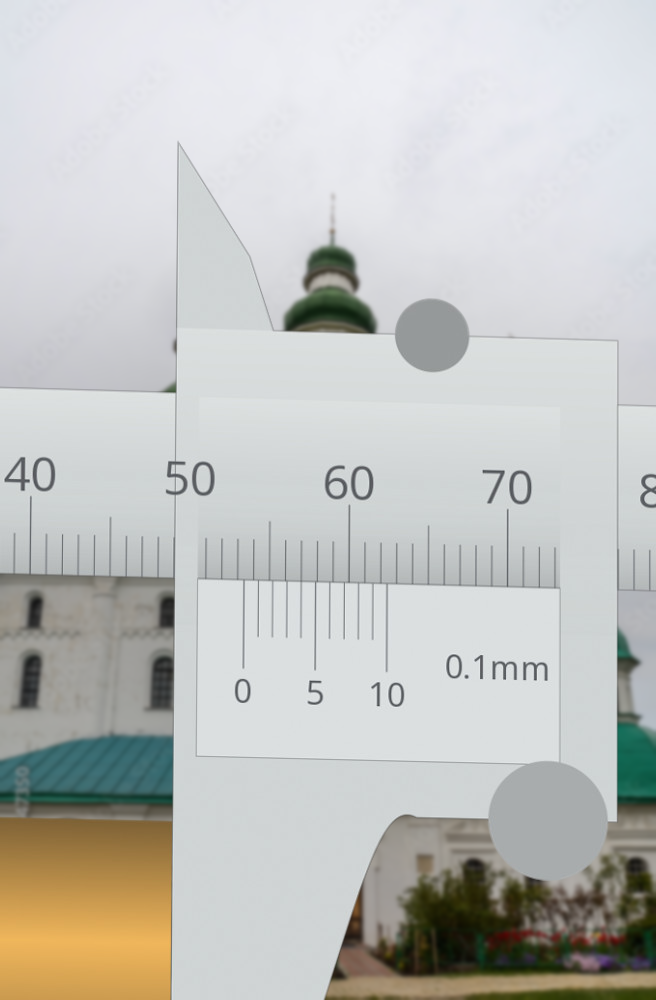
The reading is 53.4 mm
